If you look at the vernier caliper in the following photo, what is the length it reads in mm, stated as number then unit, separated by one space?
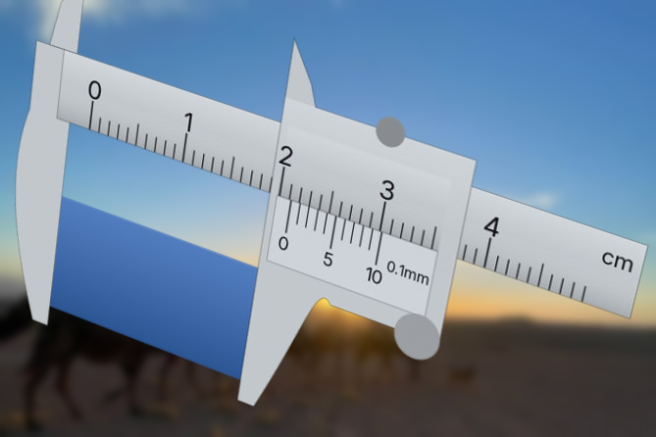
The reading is 21.2 mm
